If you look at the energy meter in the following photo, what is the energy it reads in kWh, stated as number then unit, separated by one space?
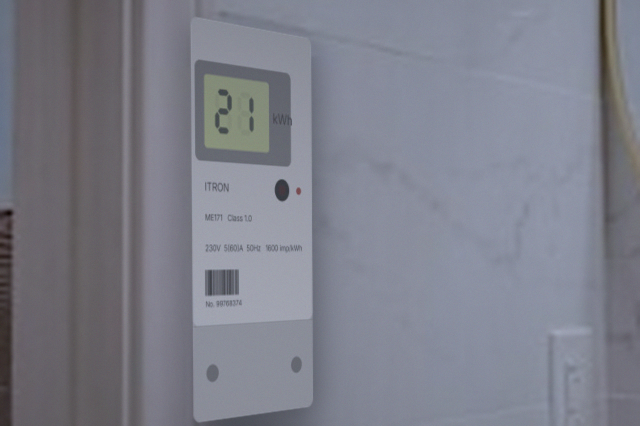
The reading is 21 kWh
